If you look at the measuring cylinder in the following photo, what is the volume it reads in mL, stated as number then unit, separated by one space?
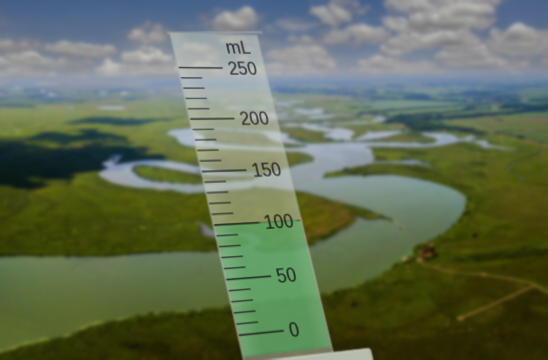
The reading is 100 mL
